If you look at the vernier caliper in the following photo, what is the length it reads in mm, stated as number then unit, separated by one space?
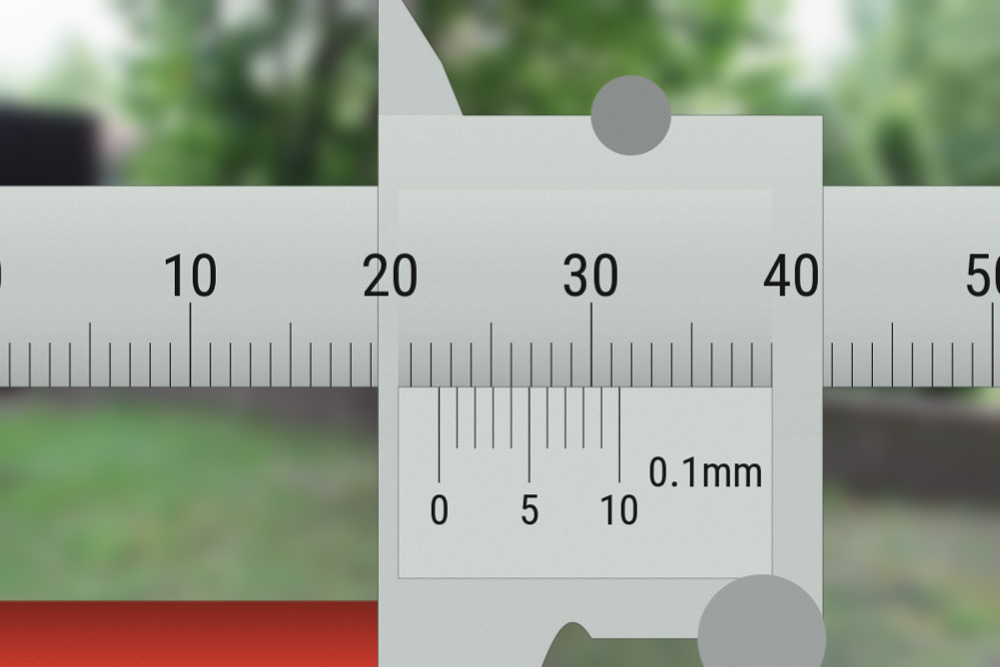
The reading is 22.4 mm
